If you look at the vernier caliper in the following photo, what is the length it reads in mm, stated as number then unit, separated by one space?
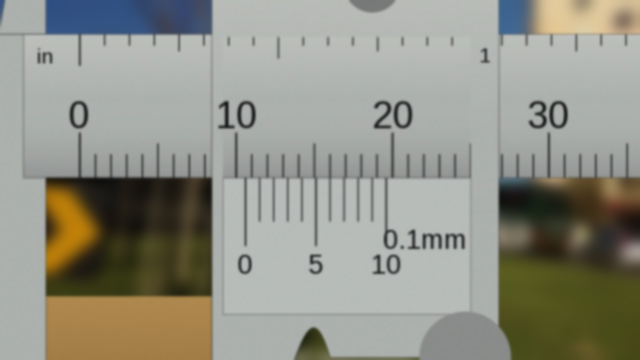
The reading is 10.6 mm
